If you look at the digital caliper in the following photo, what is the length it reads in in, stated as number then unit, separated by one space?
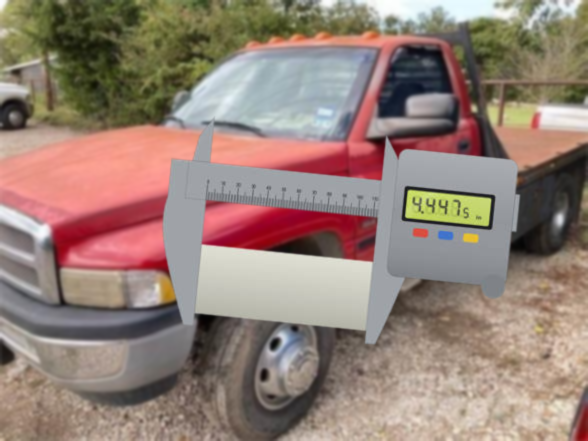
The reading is 4.4475 in
